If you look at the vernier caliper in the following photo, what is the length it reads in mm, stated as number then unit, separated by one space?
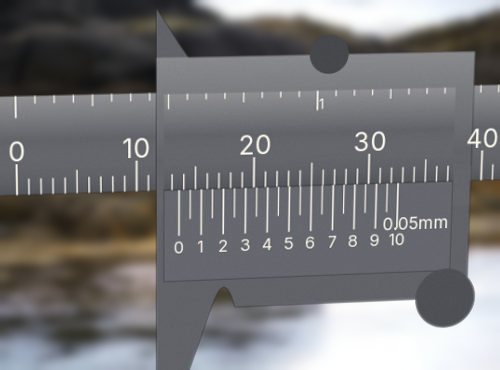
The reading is 13.6 mm
